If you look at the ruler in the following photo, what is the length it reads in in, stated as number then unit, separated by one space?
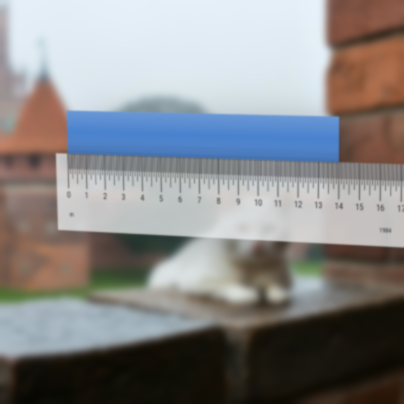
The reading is 14 in
